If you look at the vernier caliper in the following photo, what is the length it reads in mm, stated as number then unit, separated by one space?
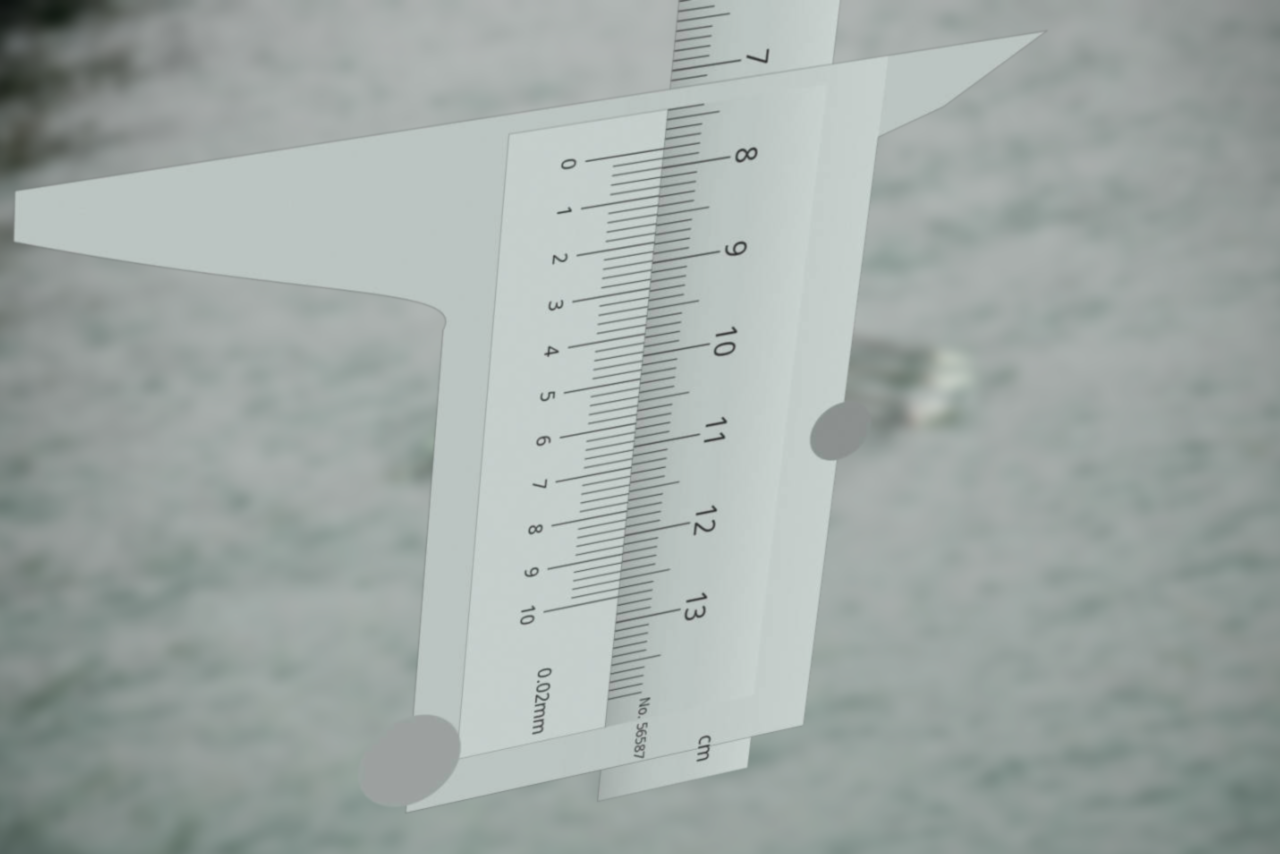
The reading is 78.0 mm
